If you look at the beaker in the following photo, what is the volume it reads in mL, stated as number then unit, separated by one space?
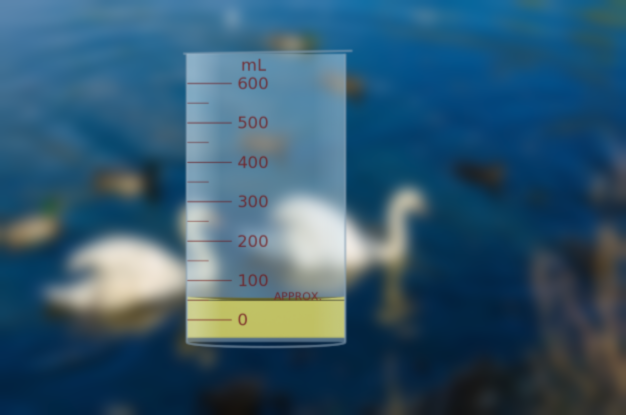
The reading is 50 mL
